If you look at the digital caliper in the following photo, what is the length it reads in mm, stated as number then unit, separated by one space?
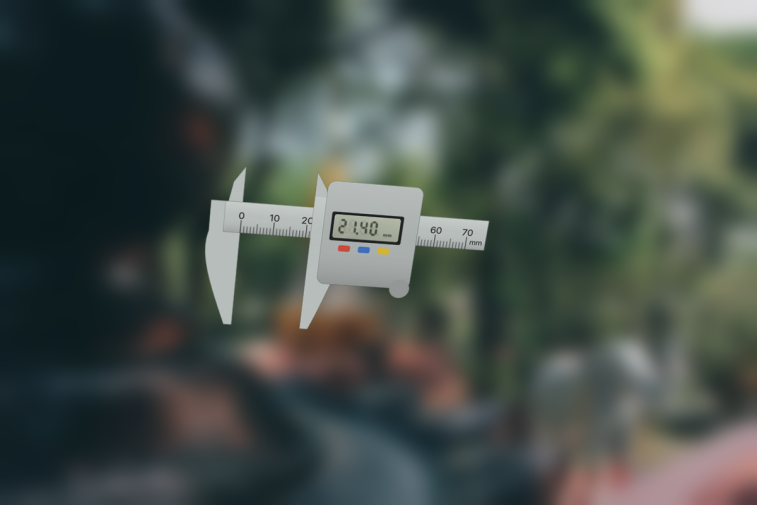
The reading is 21.40 mm
